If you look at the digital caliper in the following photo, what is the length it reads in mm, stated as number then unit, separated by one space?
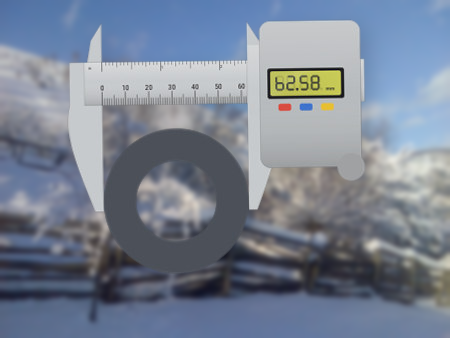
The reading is 62.58 mm
